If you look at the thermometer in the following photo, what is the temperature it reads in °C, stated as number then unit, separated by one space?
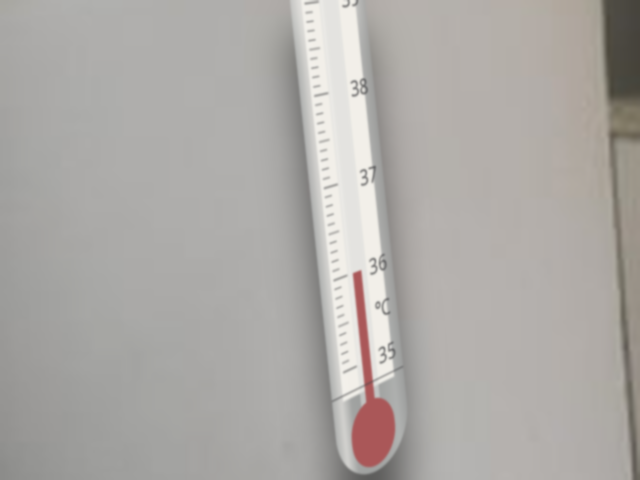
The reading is 36 °C
